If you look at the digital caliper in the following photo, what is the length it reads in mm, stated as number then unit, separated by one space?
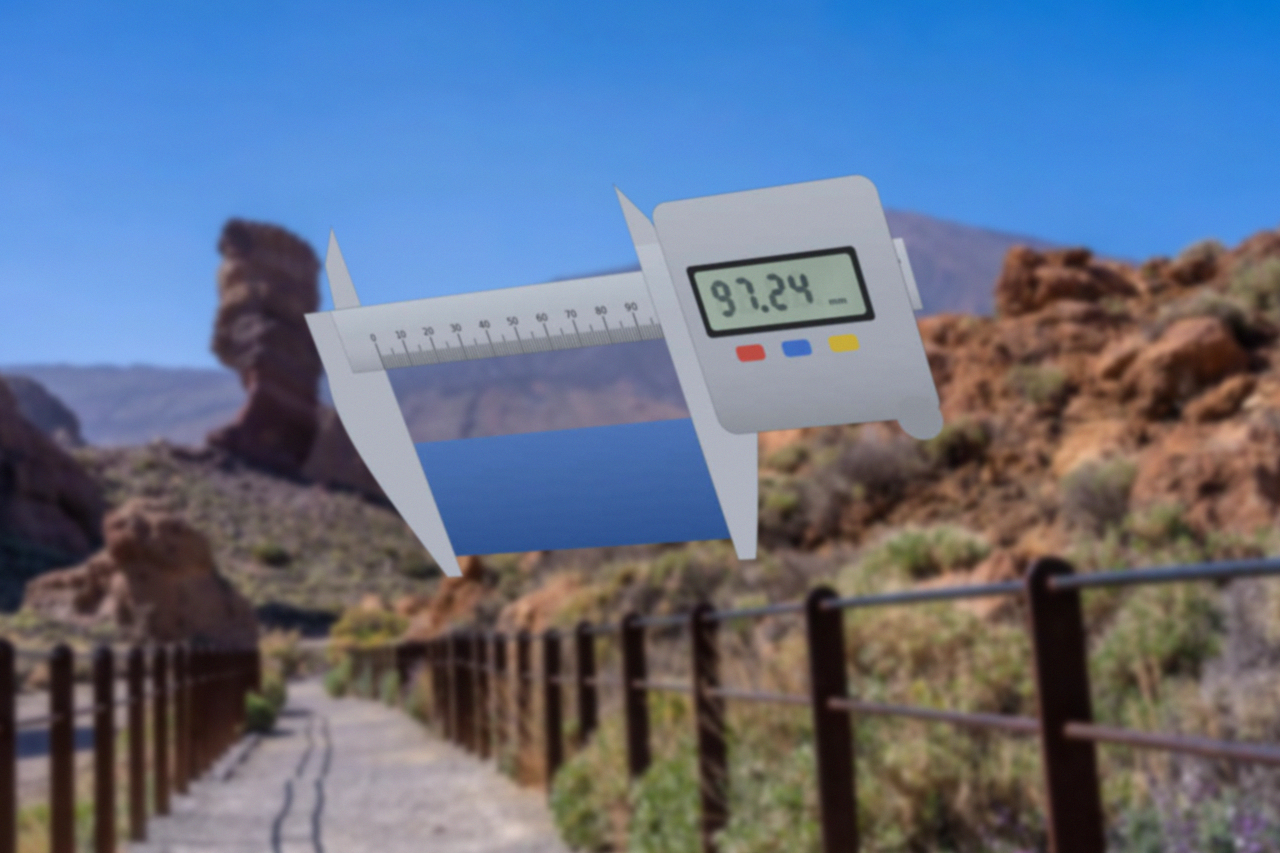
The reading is 97.24 mm
